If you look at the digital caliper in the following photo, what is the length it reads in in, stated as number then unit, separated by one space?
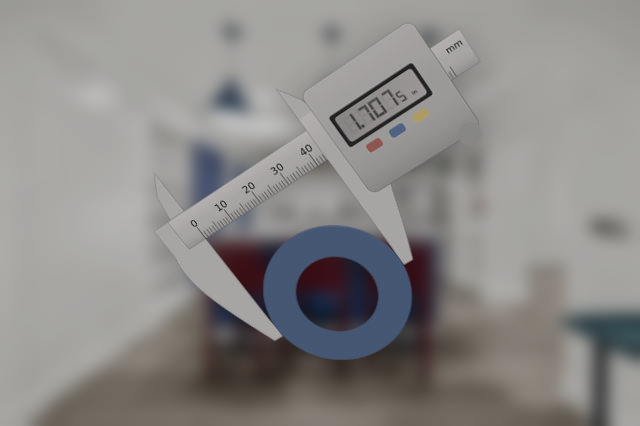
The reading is 1.7075 in
